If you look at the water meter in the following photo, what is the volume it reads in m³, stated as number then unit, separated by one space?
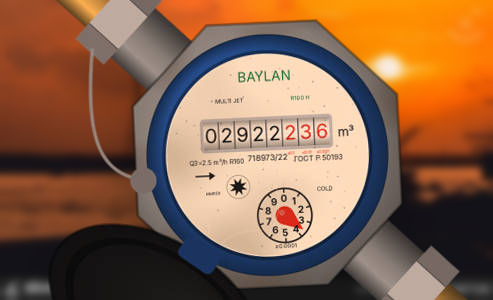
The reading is 2922.2363 m³
